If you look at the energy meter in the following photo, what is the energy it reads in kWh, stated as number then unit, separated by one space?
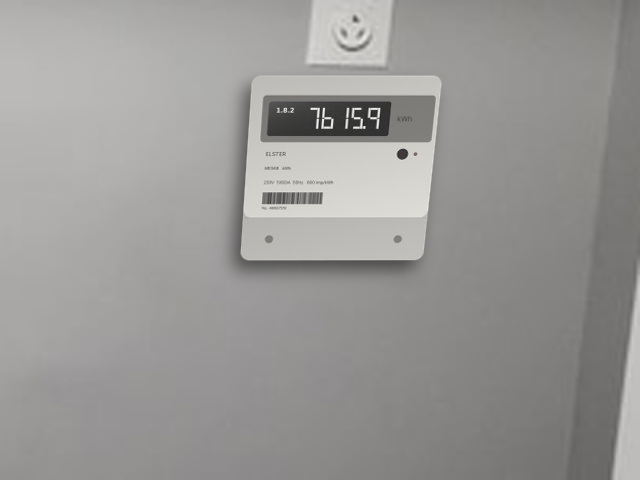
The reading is 7615.9 kWh
